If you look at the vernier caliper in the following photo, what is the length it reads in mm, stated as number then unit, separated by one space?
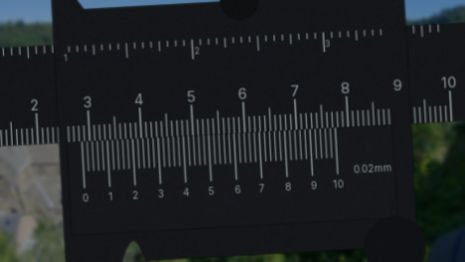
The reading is 28.5 mm
